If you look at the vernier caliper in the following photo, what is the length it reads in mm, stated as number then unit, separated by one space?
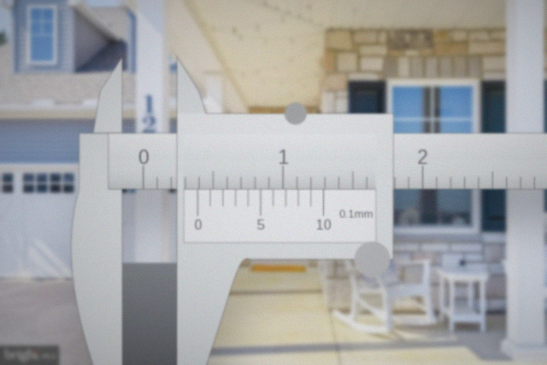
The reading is 3.9 mm
